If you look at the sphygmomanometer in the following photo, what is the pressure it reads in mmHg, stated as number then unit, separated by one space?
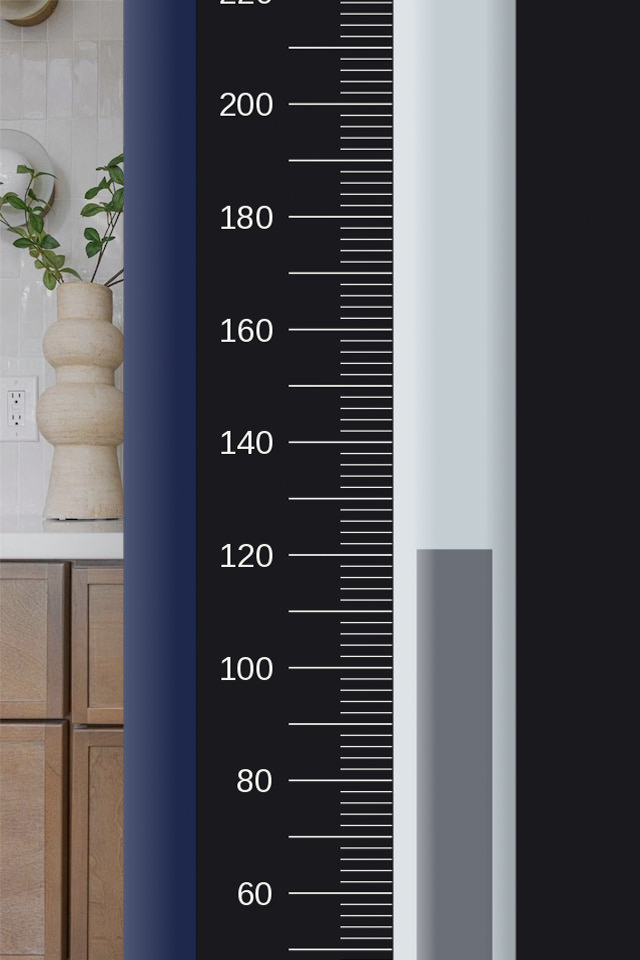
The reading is 121 mmHg
